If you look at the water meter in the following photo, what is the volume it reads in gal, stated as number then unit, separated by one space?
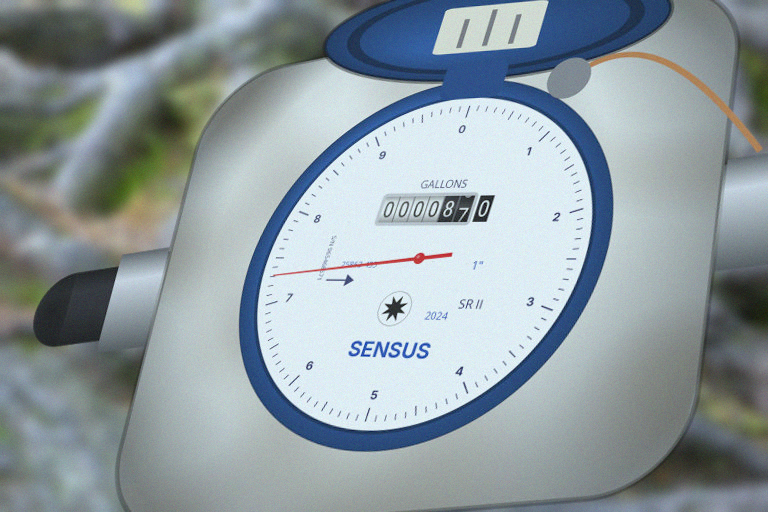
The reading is 867.3 gal
